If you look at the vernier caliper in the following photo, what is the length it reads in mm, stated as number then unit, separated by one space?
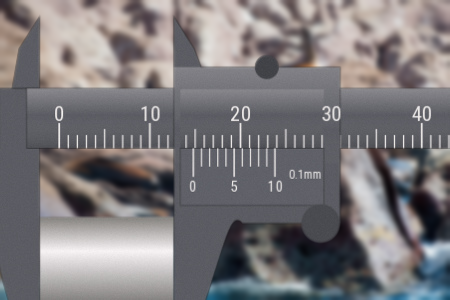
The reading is 14.8 mm
